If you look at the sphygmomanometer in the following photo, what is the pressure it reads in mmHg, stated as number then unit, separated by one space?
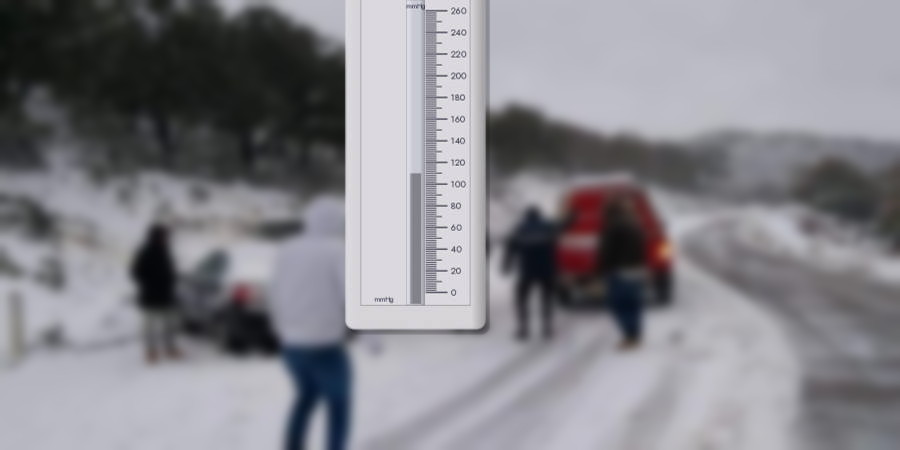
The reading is 110 mmHg
